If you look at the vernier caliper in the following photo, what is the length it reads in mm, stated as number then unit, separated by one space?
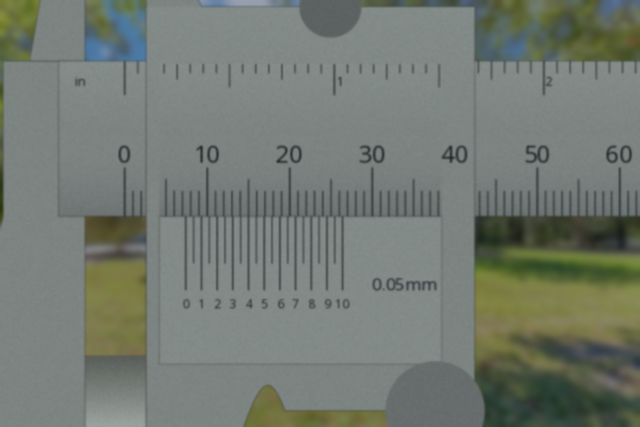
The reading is 7.4 mm
